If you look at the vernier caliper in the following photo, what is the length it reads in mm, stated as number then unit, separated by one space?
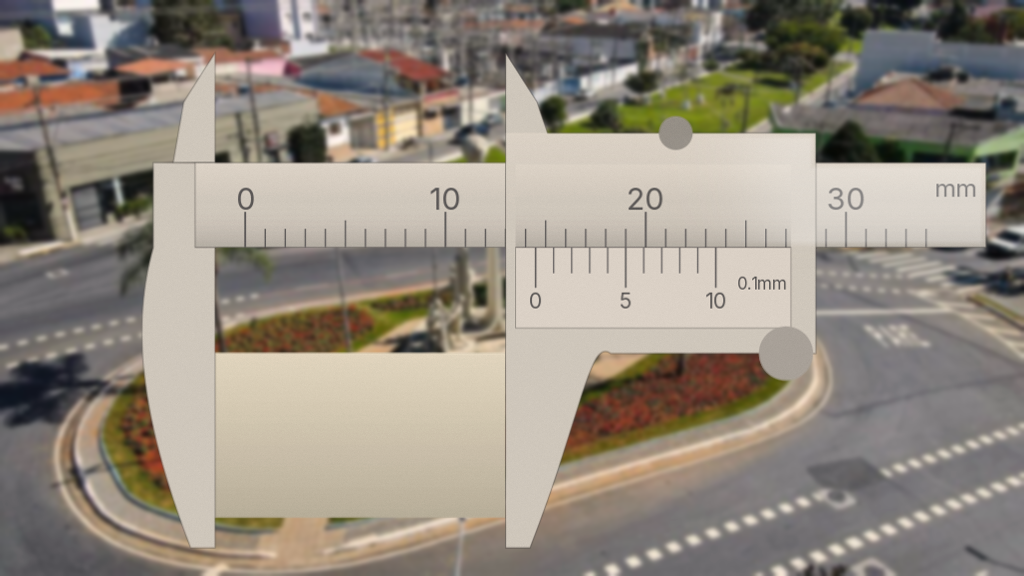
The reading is 14.5 mm
